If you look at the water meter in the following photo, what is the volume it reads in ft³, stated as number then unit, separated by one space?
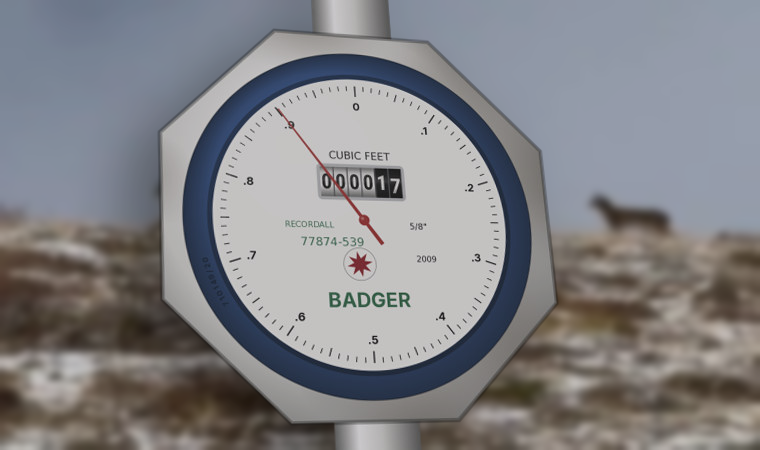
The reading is 16.90 ft³
